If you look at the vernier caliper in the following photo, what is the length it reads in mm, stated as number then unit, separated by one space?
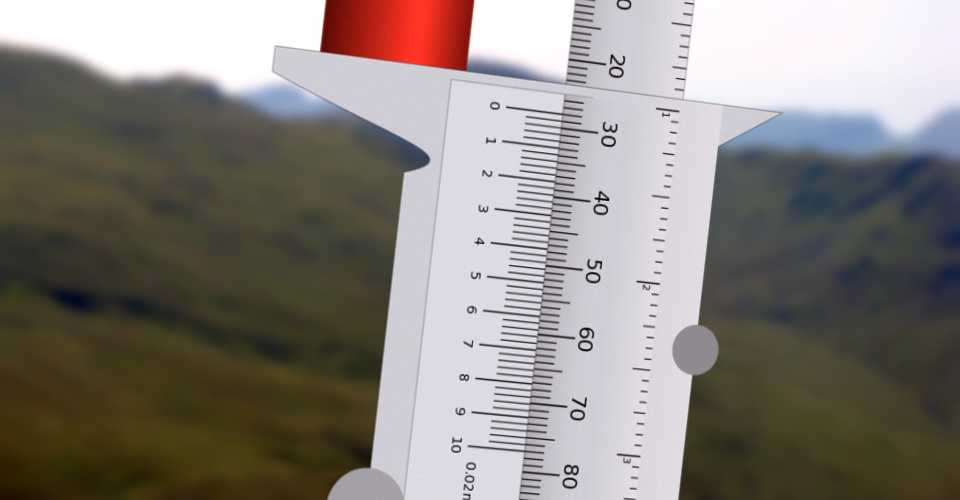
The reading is 28.0 mm
